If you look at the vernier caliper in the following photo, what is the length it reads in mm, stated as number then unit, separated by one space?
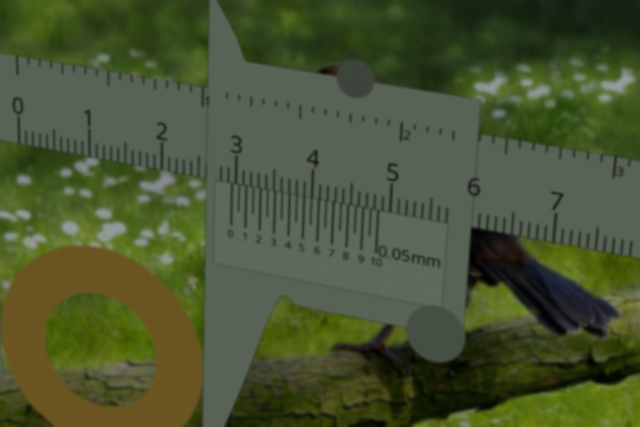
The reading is 29.5 mm
